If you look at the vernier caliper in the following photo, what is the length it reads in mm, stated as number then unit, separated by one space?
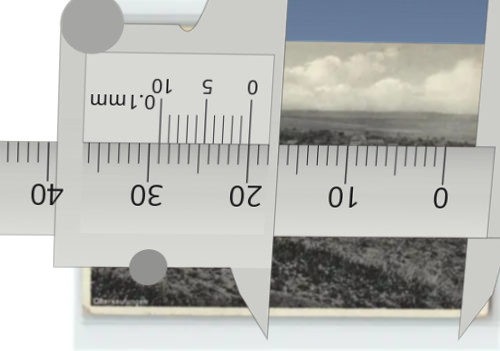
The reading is 20.0 mm
